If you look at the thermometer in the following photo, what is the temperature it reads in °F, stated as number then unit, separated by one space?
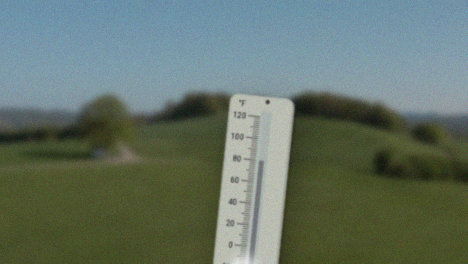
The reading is 80 °F
